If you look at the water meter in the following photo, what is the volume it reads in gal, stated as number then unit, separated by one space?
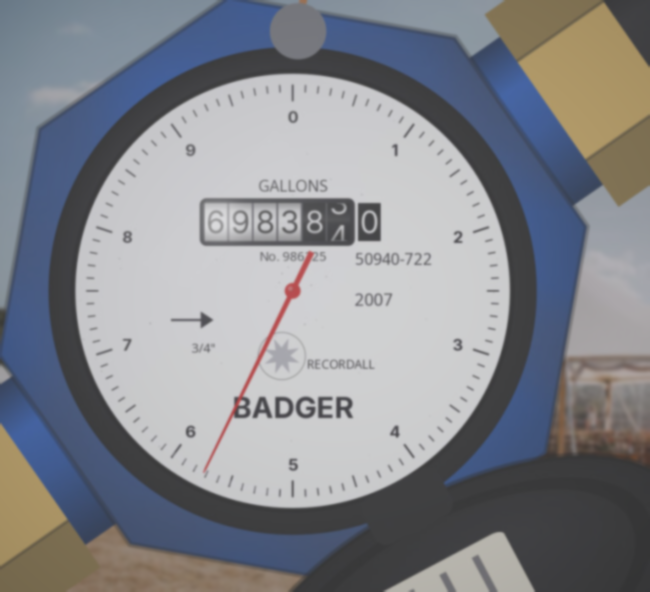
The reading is 6983835.7 gal
